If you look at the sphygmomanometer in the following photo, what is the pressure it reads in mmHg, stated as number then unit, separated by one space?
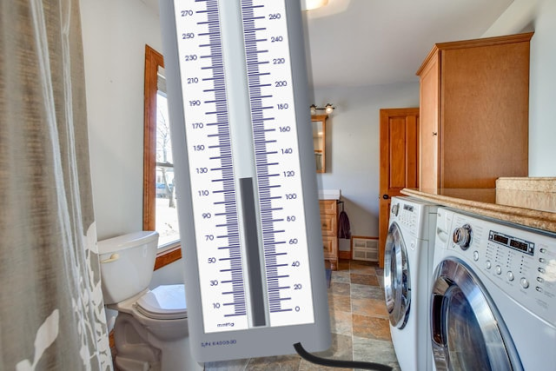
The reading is 120 mmHg
